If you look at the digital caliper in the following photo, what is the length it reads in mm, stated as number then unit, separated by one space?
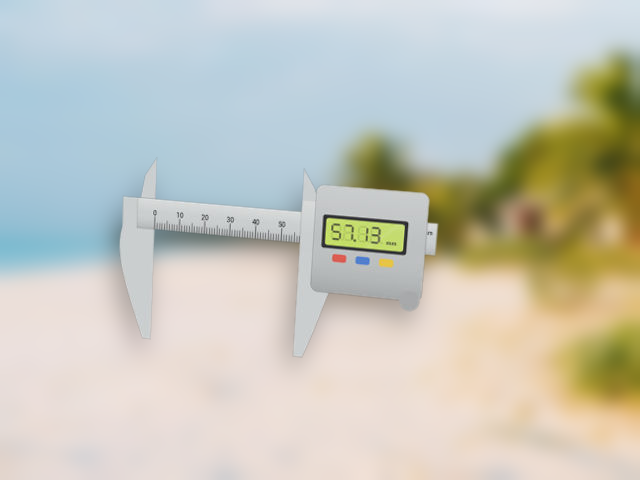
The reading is 57.13 mm
